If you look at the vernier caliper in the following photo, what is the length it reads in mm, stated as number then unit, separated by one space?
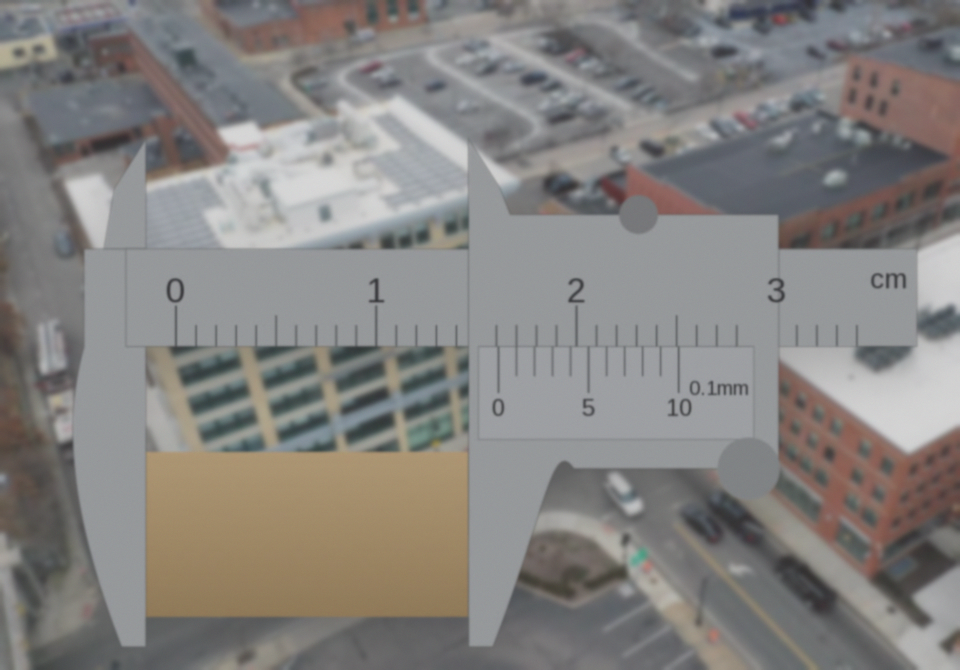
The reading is 16.1 mm
